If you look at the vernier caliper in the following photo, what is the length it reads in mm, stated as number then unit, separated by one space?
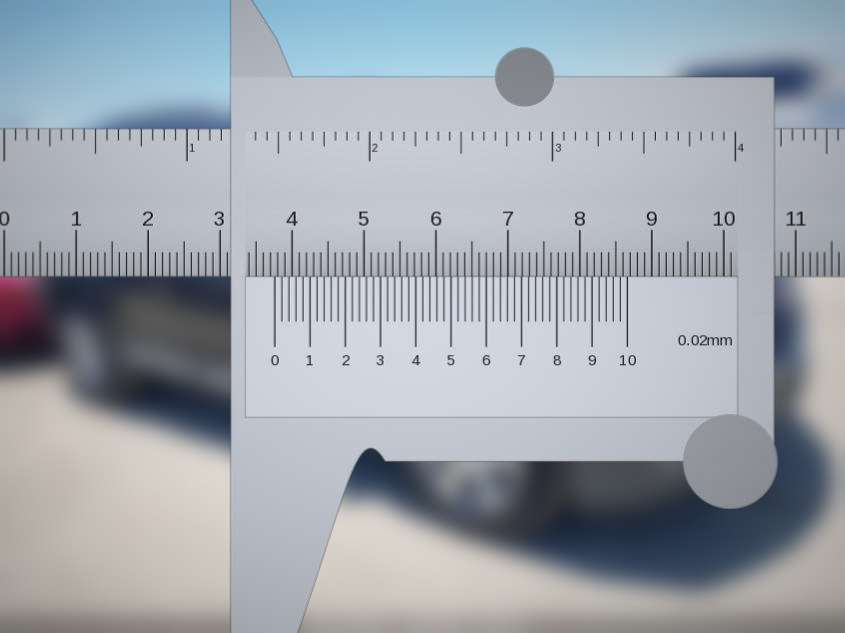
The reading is 37.6 mm
